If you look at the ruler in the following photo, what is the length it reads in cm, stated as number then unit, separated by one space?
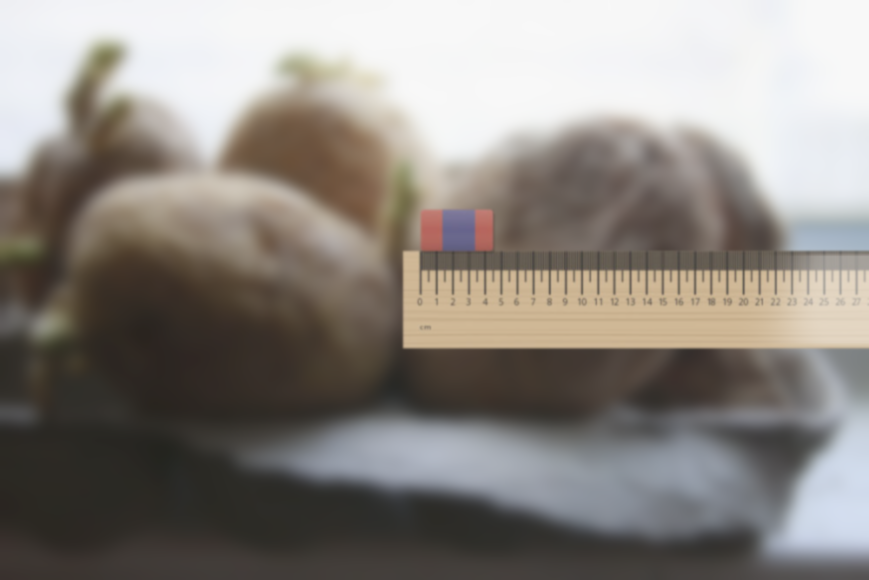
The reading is 4.5 cm
